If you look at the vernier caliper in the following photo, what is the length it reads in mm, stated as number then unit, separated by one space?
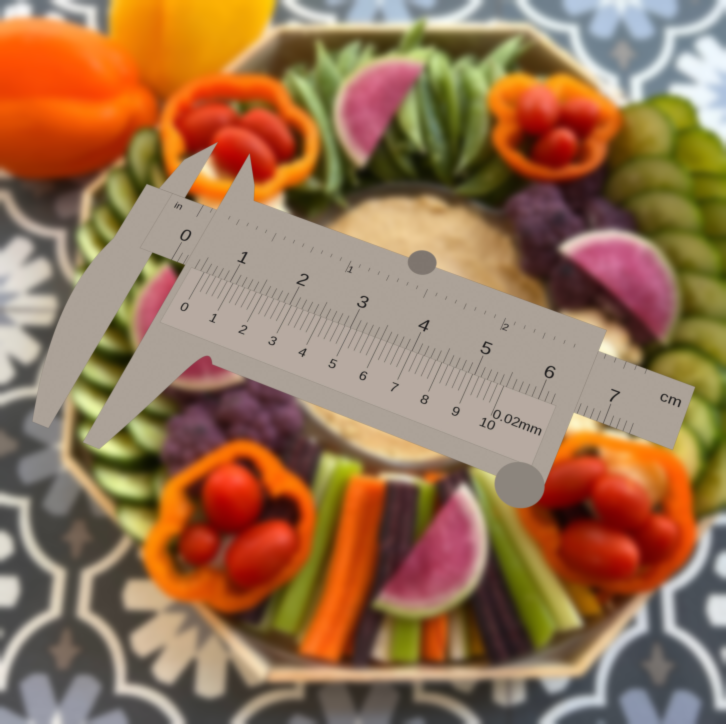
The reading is 5.6 mm
